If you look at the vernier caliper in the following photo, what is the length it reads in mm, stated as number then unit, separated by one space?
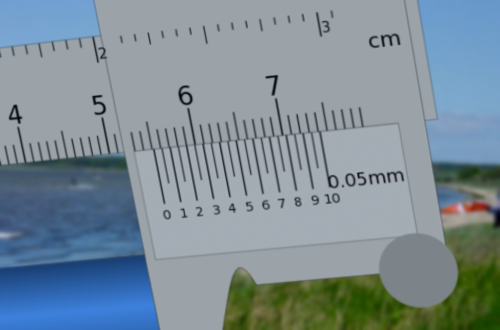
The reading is 55.2 mm
